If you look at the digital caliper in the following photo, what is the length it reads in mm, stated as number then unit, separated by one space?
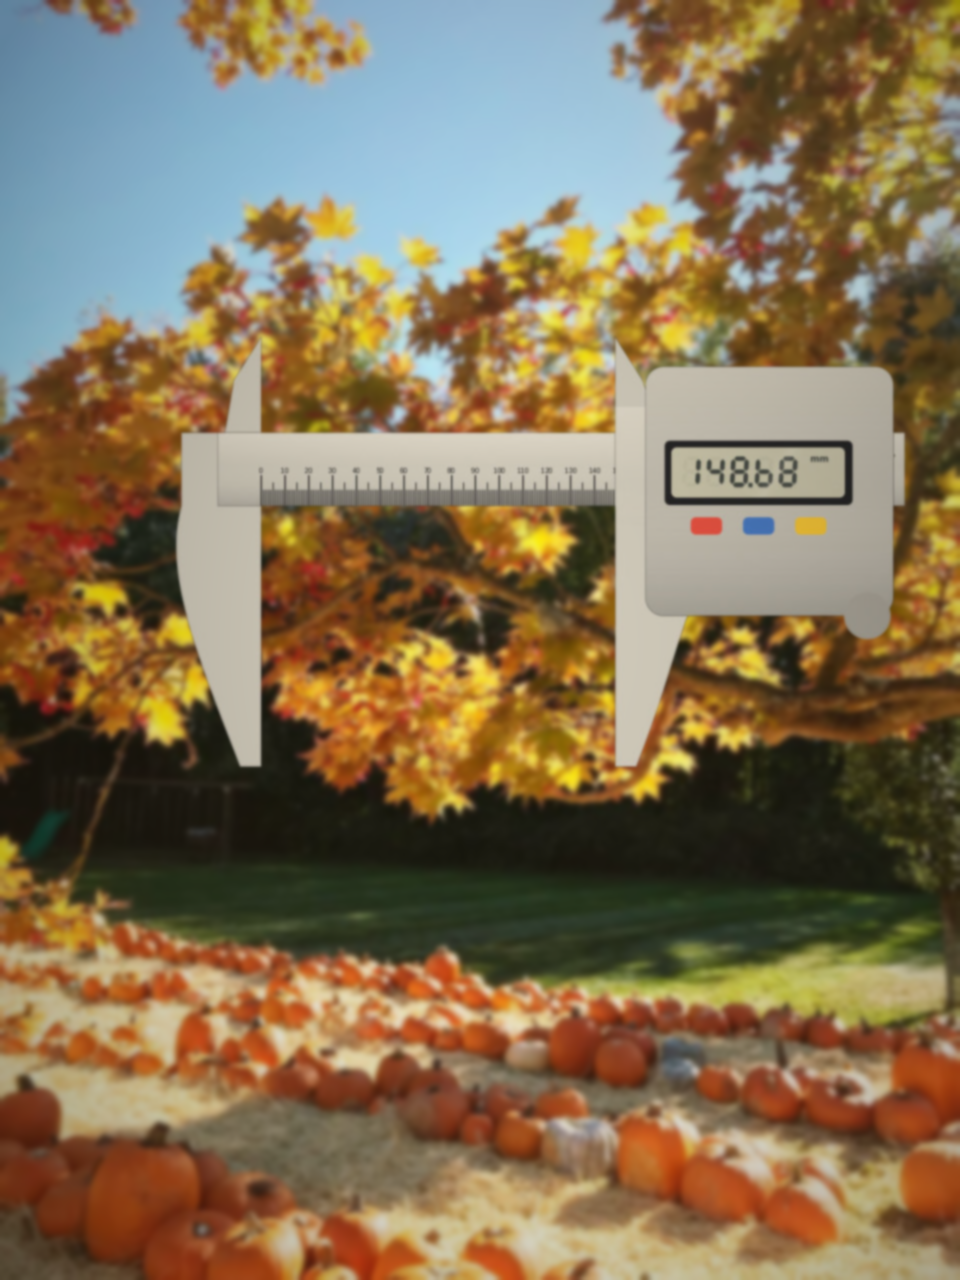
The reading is 148.68 mm
